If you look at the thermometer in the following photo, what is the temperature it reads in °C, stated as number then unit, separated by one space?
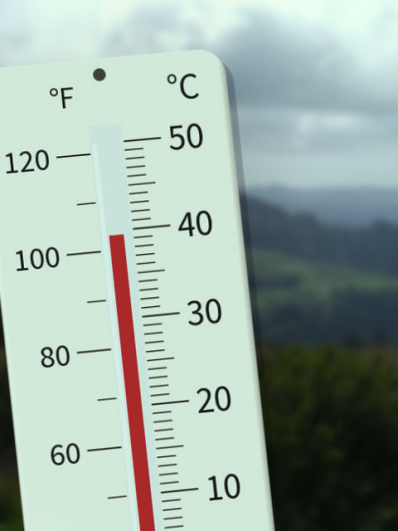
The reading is 39.5 °C
